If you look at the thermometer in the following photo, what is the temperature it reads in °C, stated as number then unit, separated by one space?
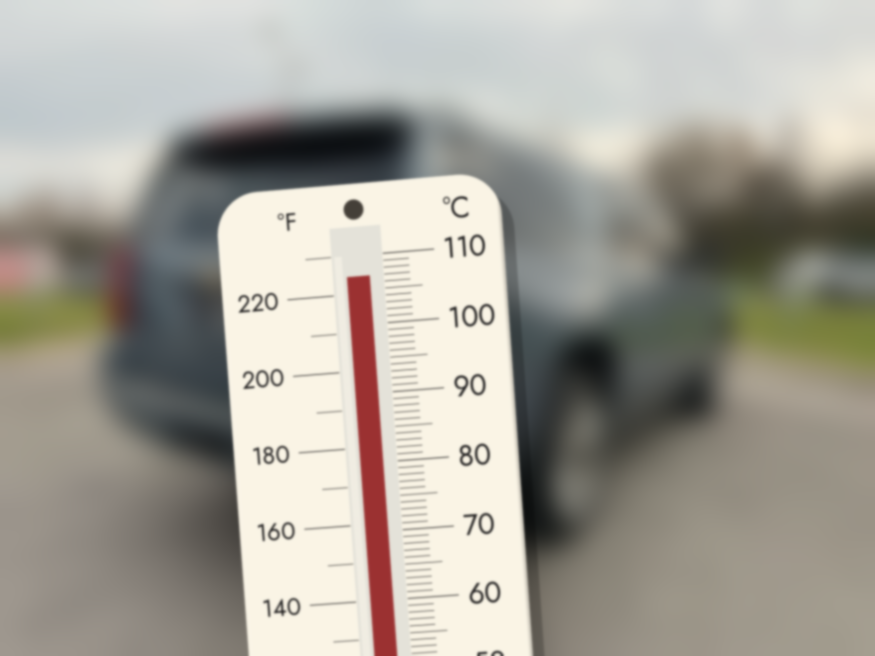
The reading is 107 °C
